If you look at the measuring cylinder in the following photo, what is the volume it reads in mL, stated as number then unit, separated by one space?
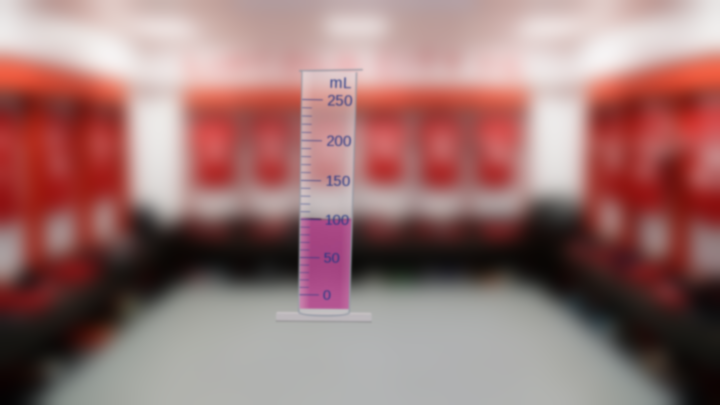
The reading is 100 mL
